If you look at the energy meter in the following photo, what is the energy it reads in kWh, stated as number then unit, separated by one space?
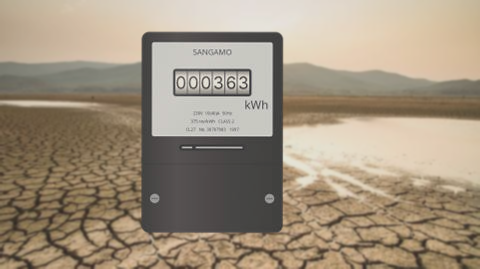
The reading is 363 kWh
